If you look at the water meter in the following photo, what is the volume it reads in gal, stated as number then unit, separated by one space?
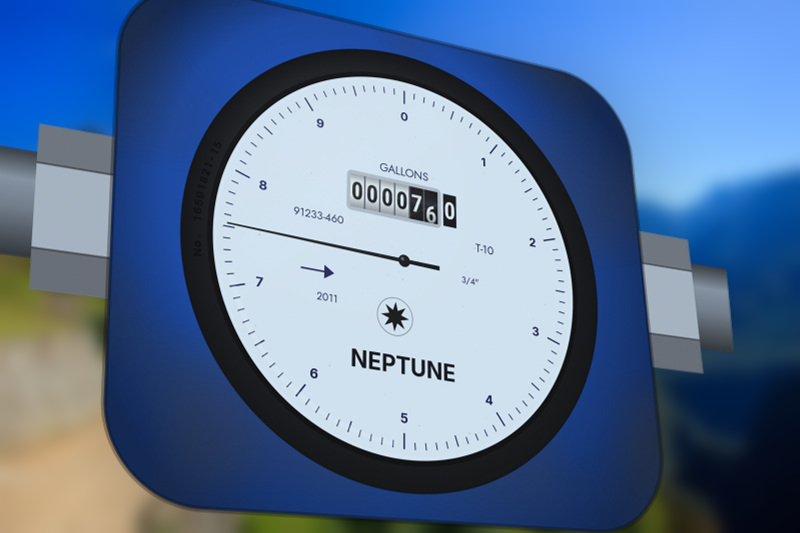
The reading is 757.5 gal
